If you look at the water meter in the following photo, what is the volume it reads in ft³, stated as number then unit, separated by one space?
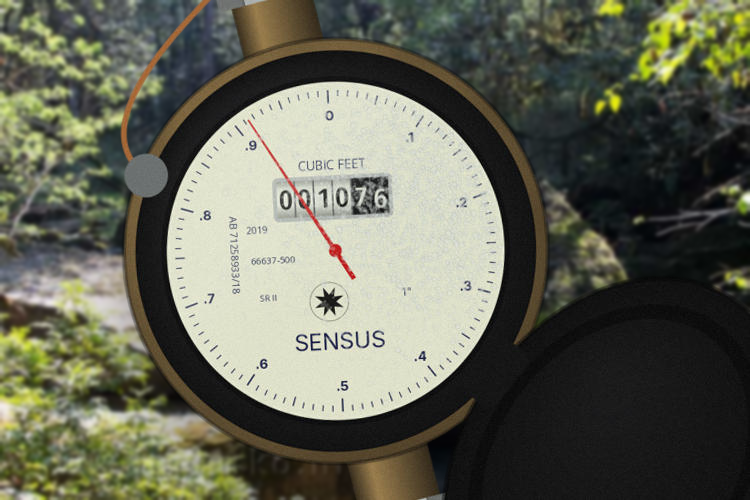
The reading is 1075.91 ft³
